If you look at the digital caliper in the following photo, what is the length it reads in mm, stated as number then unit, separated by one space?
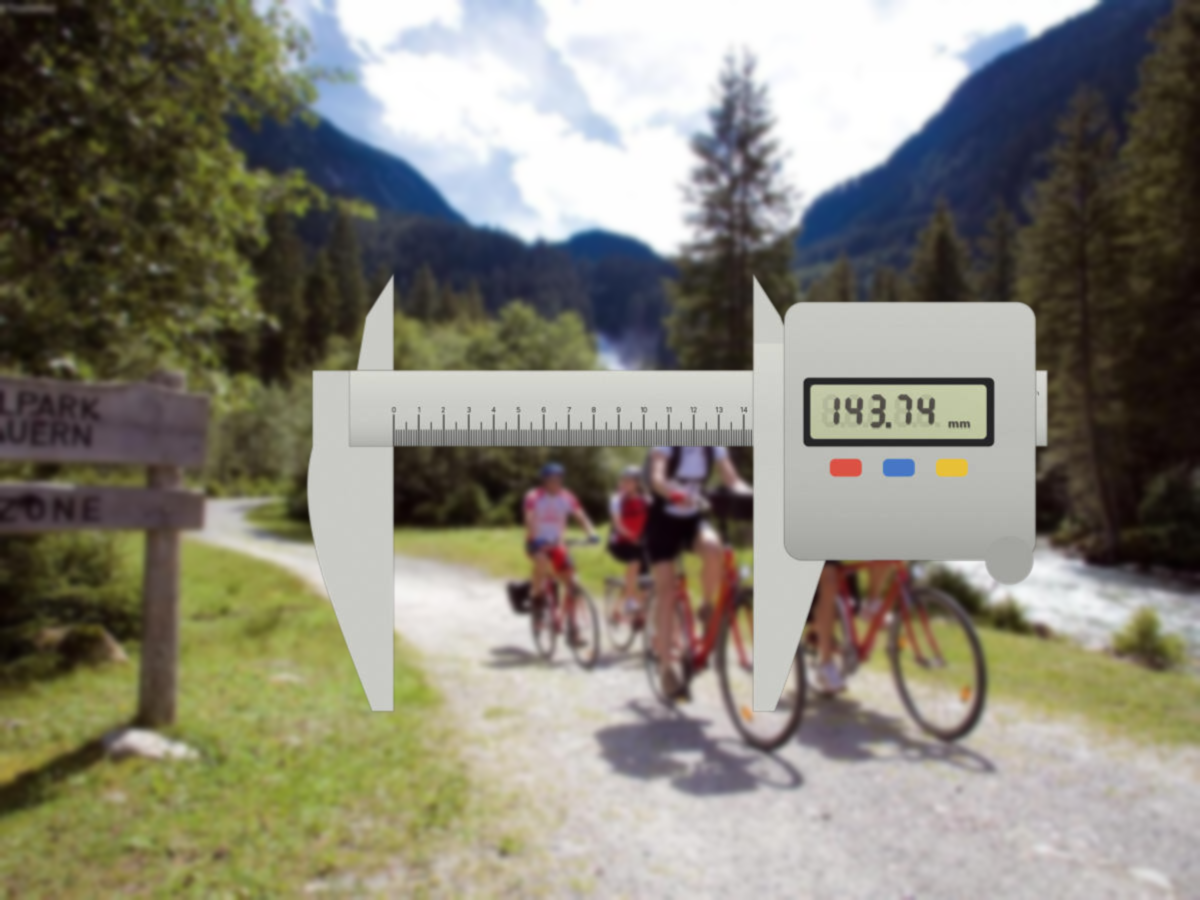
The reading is 143.74 mm
